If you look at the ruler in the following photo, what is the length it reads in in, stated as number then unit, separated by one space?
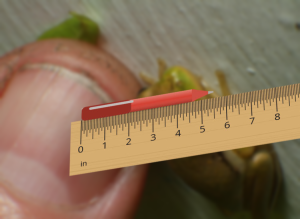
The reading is 5.5 in
